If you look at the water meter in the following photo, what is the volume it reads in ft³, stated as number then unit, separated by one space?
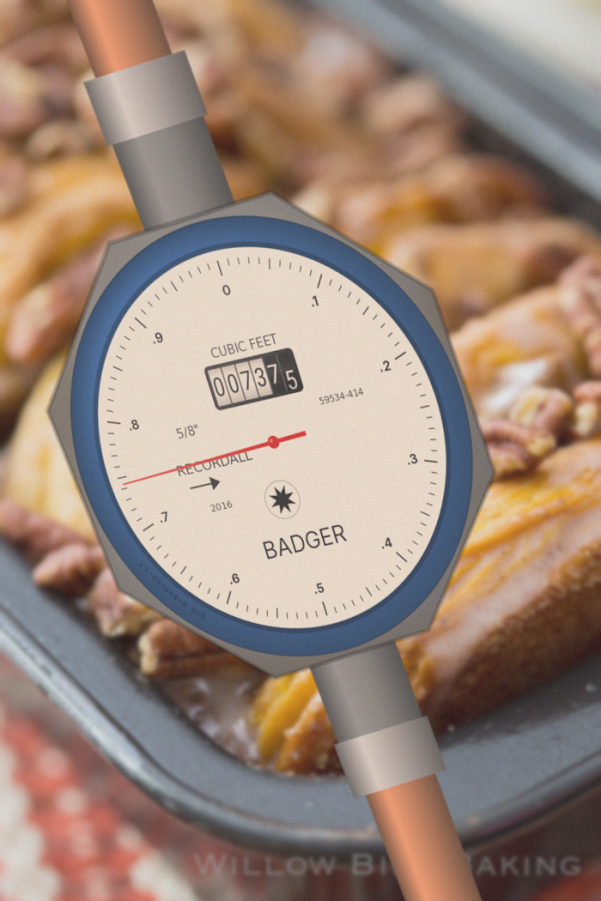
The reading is 7374.74 ft³
